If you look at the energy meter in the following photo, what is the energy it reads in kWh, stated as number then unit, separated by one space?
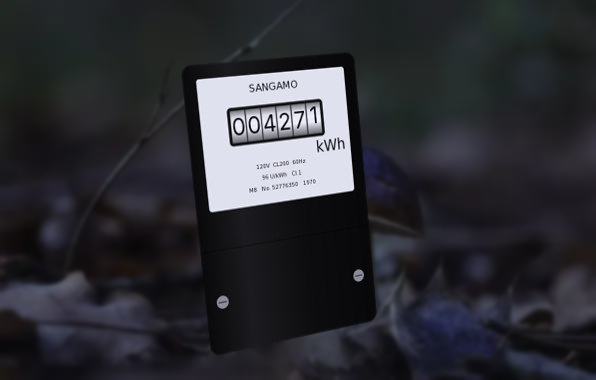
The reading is 4271 kWh
